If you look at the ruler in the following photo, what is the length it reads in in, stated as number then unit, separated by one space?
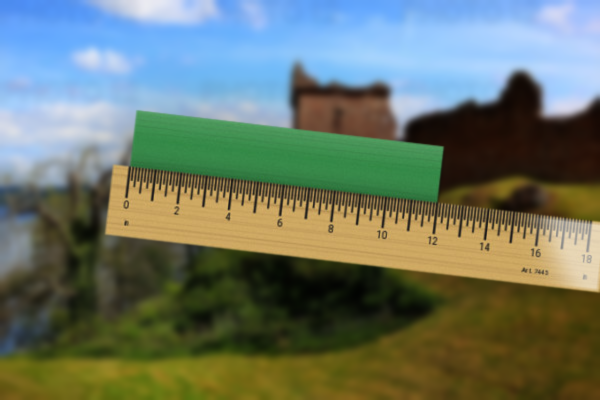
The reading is 12 in
